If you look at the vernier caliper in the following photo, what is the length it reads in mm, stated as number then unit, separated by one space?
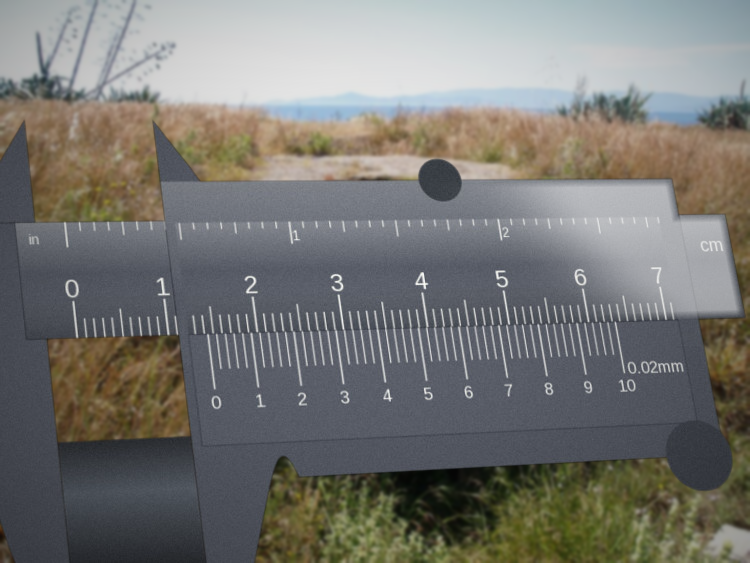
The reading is 14.4 mm
